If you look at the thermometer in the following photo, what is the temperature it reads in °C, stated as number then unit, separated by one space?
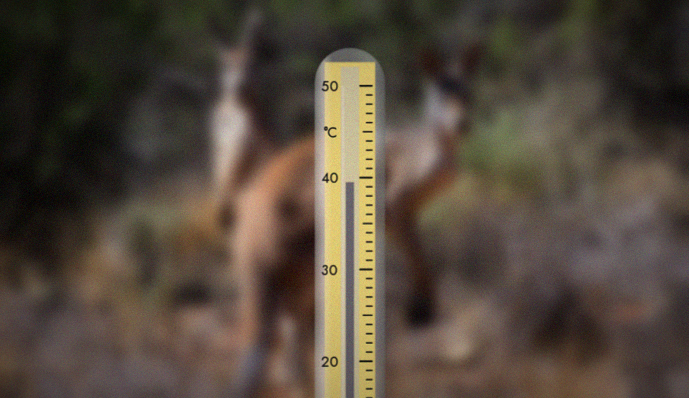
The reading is 39.5 °C
